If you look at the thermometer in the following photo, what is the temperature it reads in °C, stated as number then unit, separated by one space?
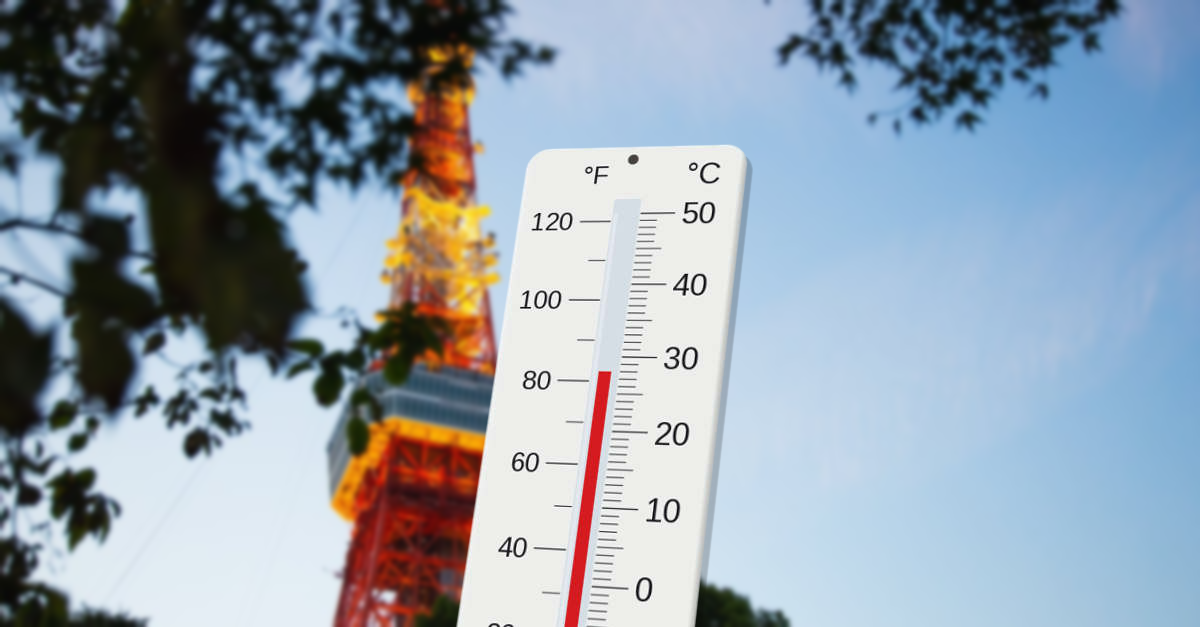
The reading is 28 °C
